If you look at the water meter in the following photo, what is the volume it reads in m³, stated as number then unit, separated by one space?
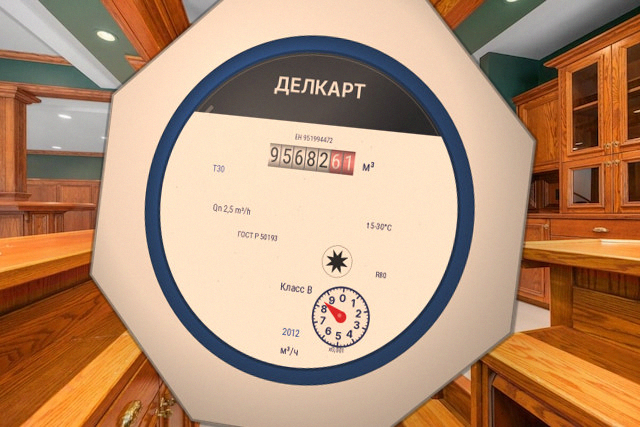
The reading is 95682.618 m³
